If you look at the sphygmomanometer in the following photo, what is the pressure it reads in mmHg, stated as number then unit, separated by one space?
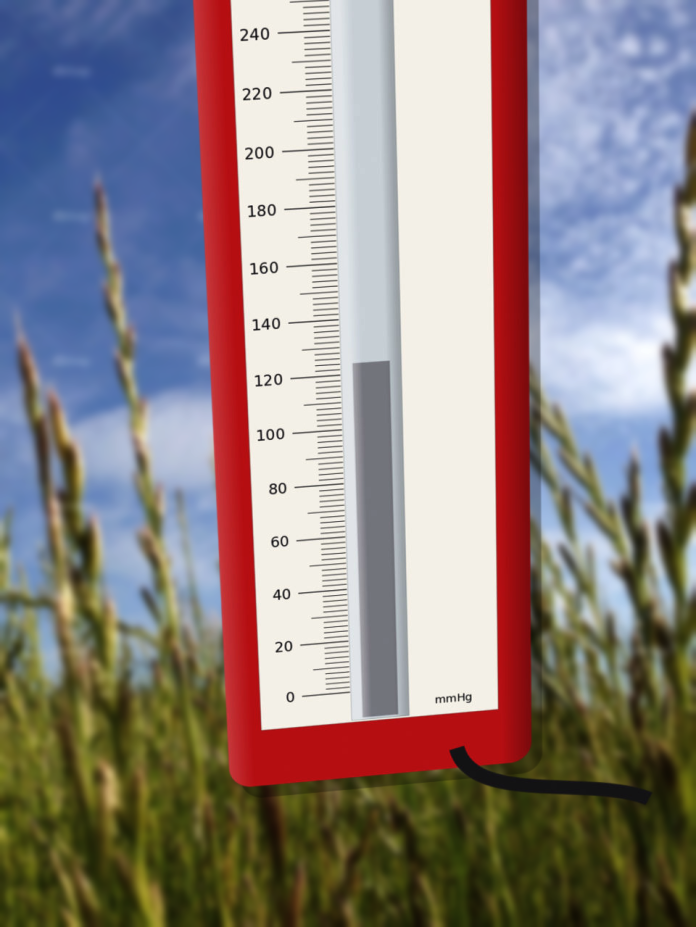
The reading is 124 mmHg
